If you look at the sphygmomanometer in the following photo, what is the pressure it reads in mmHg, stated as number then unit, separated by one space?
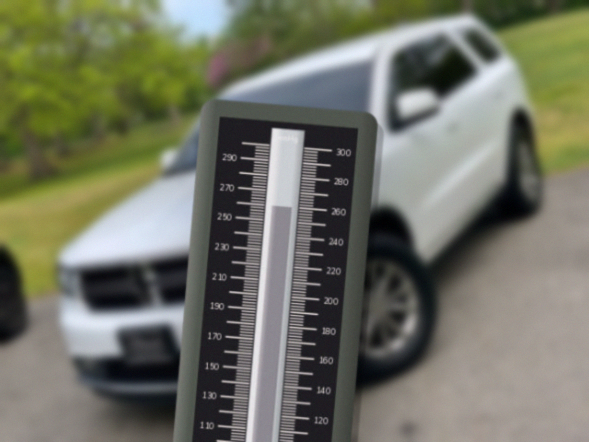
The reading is 260 mmHg
